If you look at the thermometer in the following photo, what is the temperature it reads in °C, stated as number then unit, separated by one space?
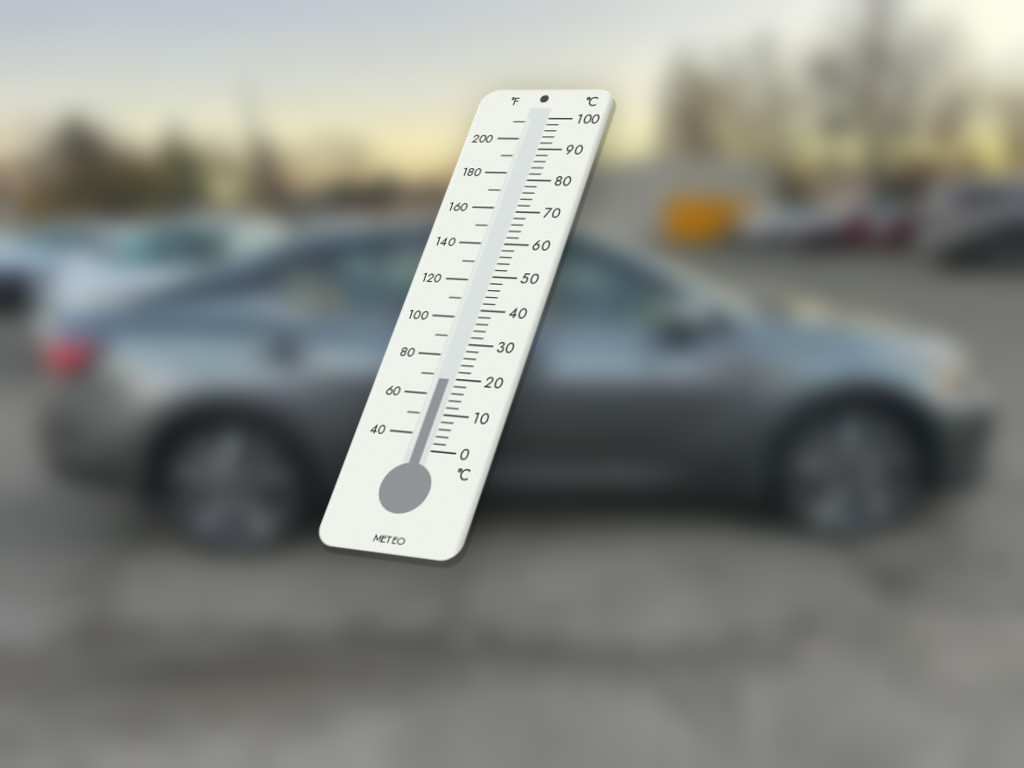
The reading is 20 °C
